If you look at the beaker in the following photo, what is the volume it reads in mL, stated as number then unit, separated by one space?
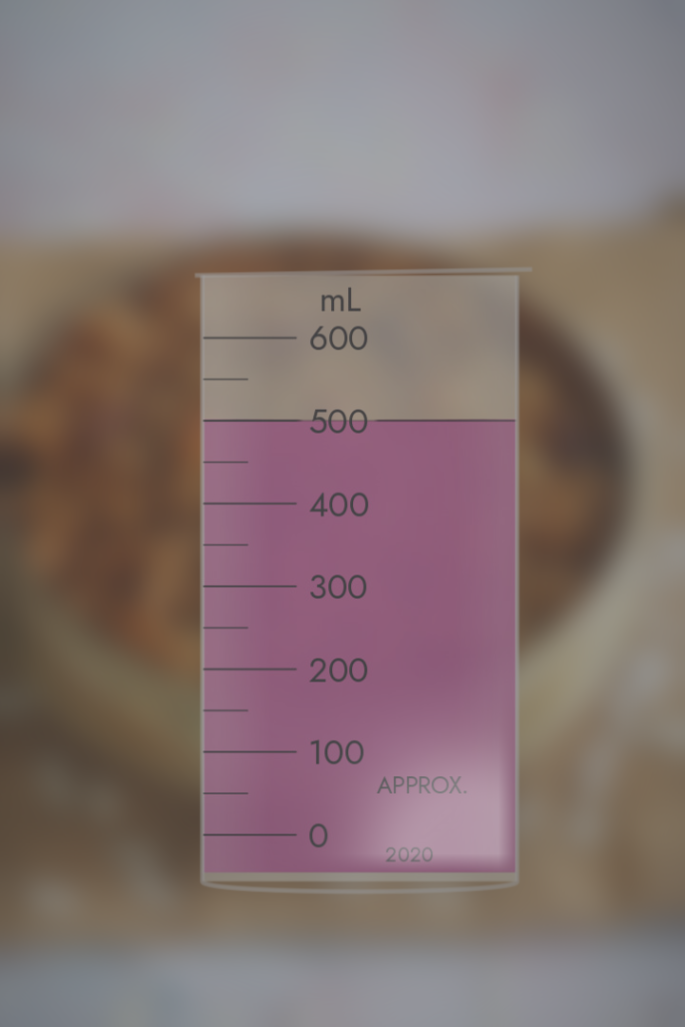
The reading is 500 mL
